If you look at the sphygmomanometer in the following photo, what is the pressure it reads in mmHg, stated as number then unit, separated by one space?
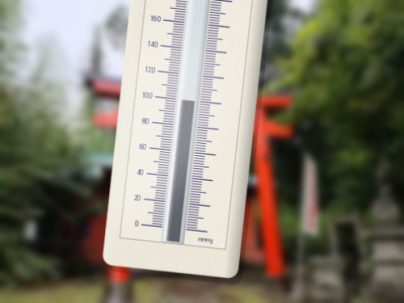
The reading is 100 mmHg
